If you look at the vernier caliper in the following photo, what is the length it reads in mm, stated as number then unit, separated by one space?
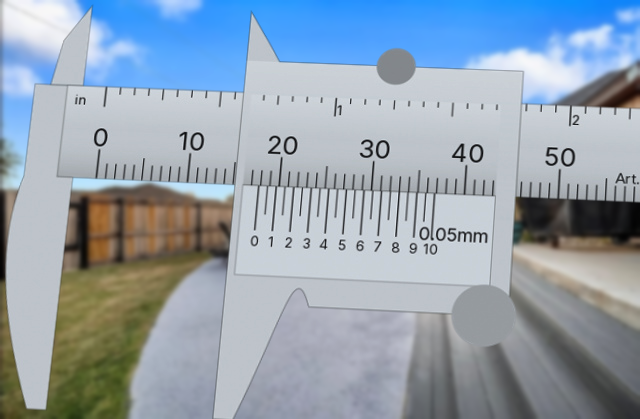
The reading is 17.8 mm
